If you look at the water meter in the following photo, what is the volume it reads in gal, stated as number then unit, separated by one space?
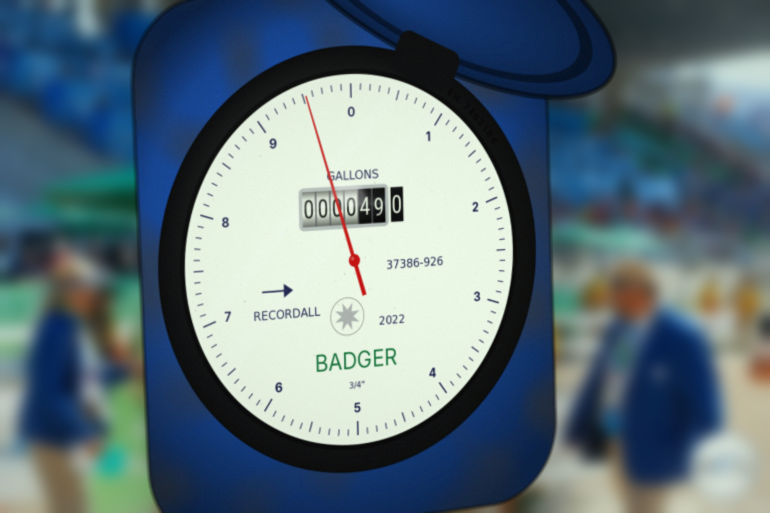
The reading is 489.5 gal
